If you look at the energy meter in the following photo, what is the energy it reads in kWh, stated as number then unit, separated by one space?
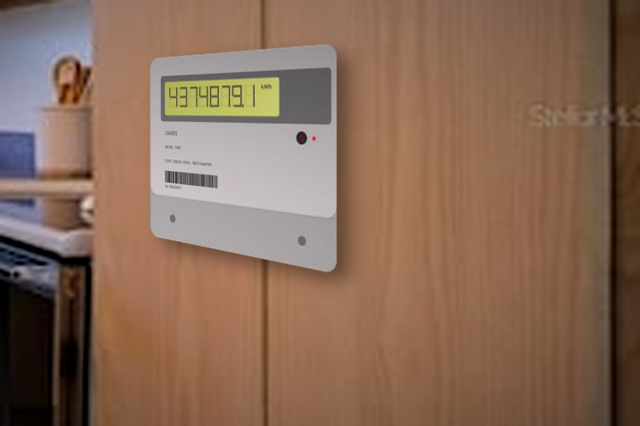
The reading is 4374879.1 kWh
